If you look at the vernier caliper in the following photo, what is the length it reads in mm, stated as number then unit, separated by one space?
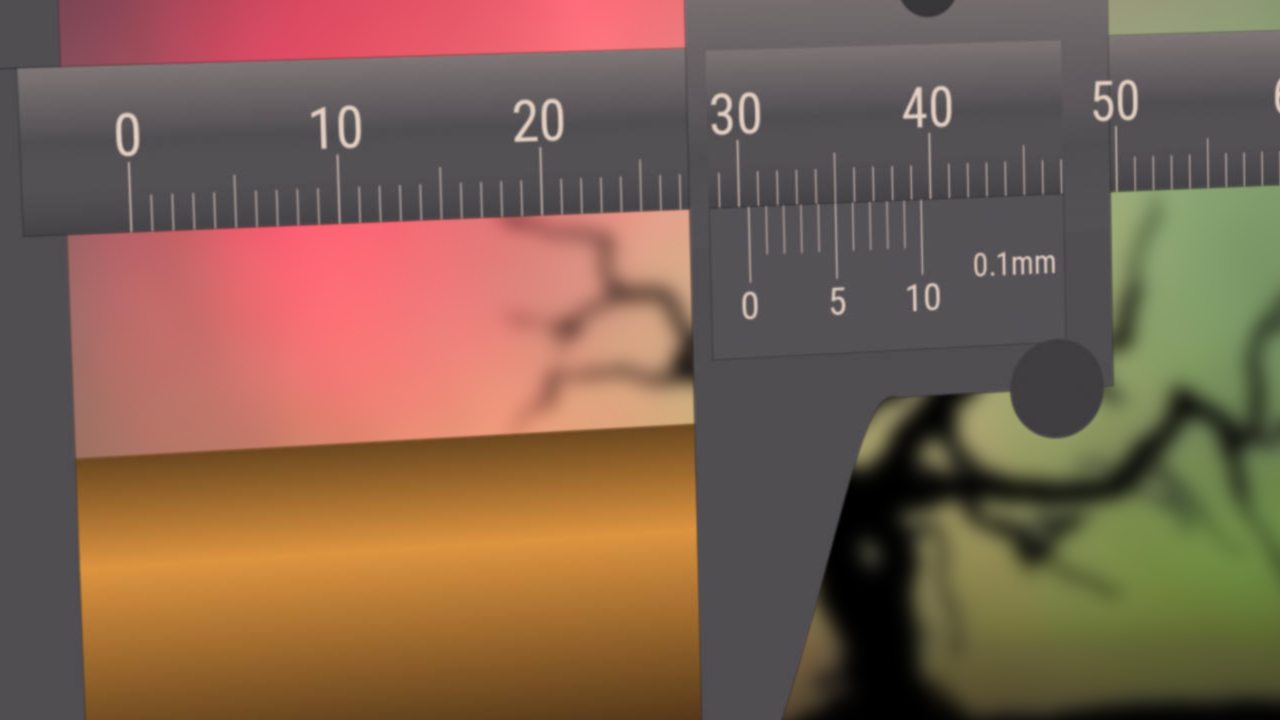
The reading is 30.5 mm
